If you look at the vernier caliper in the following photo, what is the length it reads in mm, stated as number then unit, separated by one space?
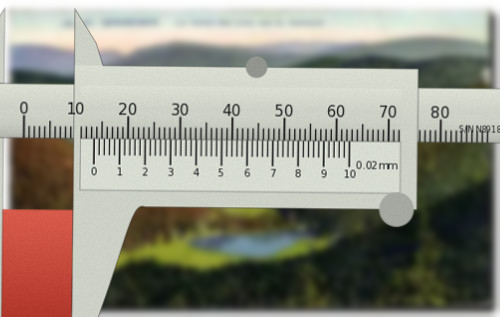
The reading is 13.5 mm
